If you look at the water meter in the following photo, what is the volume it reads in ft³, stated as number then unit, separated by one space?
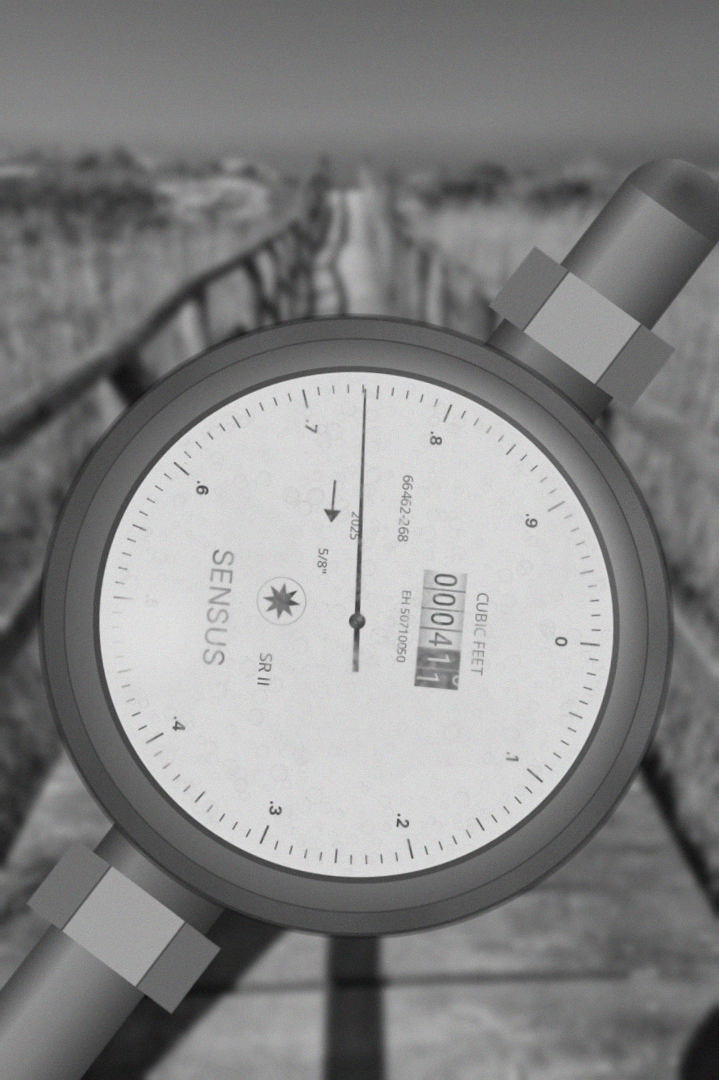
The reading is 410.74 ft³
